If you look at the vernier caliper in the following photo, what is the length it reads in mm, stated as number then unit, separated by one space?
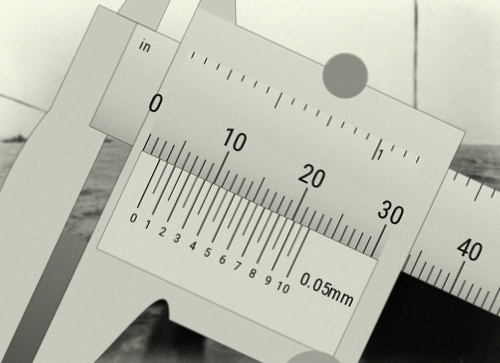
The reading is 3.2 mm
